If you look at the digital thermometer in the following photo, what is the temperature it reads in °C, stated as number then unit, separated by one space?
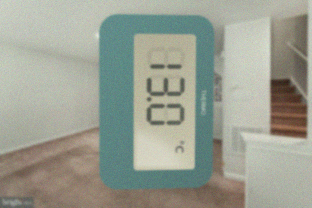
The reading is 13.0 °C
